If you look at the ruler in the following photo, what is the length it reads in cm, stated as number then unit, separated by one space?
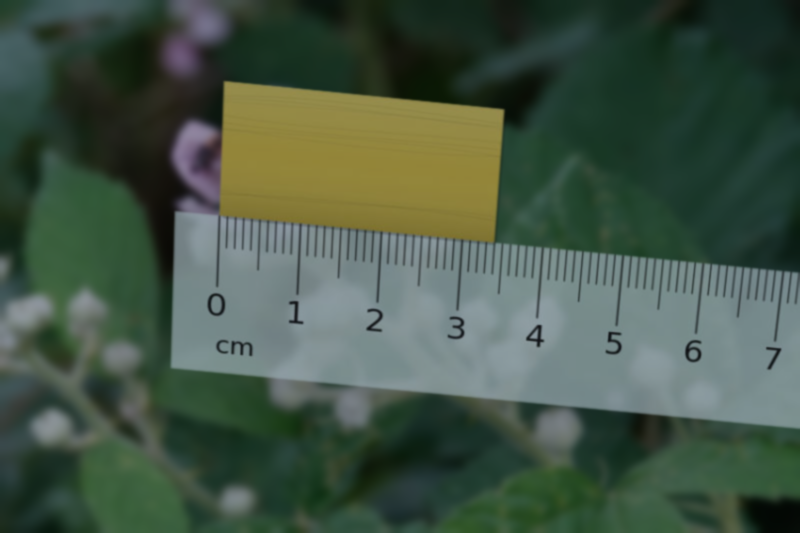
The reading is 3.4 cm
